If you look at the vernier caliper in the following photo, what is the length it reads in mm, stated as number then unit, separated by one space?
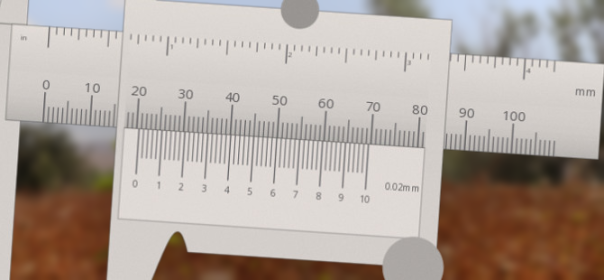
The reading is 20.5 mm
